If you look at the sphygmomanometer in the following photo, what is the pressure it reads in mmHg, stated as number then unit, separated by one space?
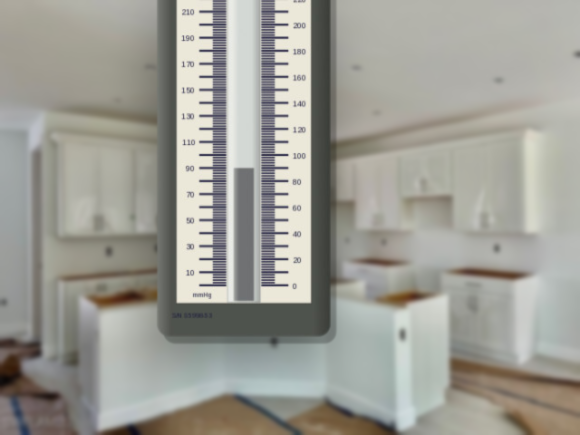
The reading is 90 mmHg
